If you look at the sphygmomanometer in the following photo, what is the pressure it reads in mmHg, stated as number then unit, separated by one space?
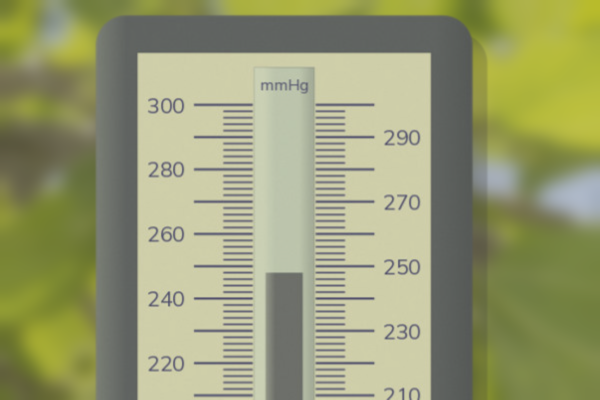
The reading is 248 mmHg
